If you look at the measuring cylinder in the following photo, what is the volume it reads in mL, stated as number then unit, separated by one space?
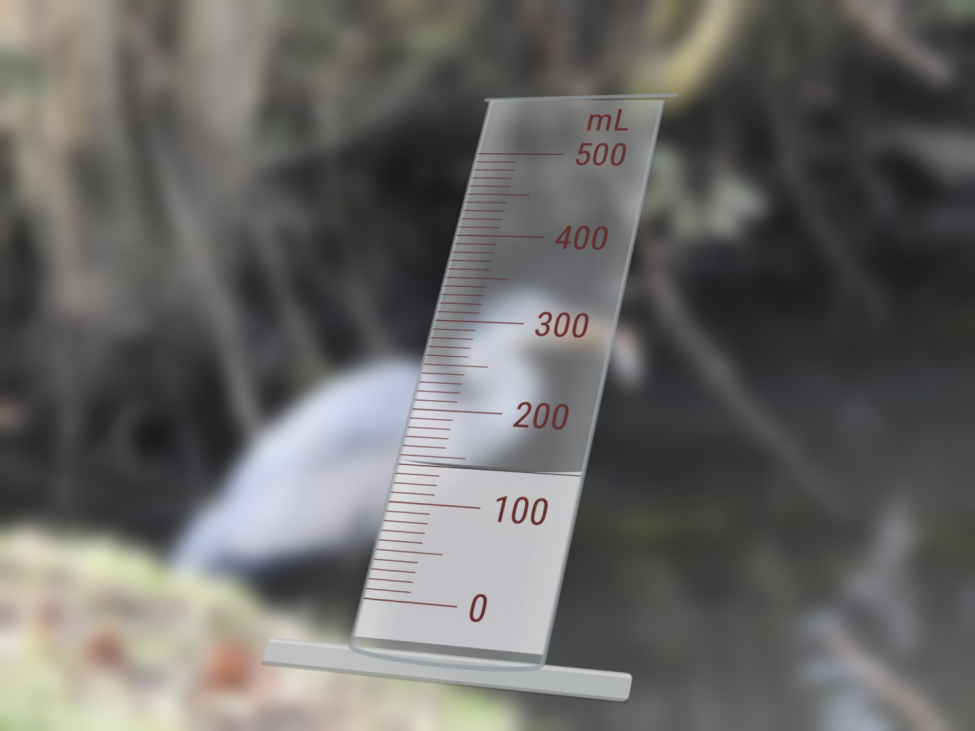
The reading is 140 mL
